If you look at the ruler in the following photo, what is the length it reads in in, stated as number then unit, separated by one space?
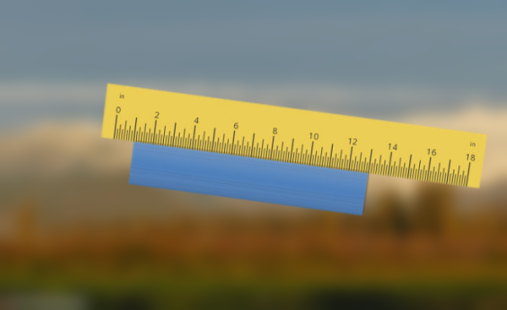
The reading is 12 in
